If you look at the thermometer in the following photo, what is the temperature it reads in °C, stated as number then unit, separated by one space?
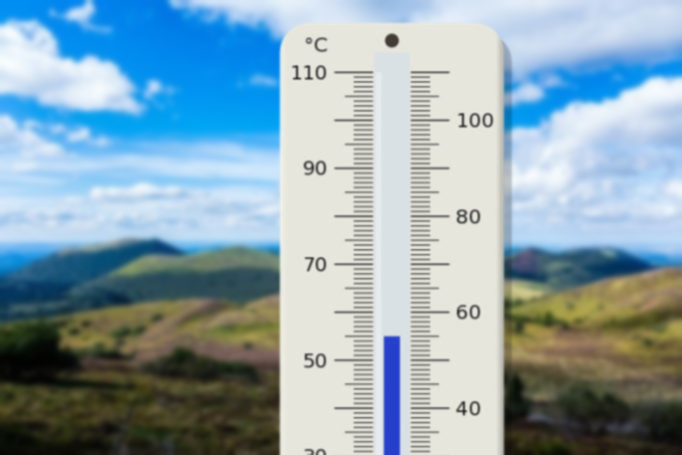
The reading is 55 °C
